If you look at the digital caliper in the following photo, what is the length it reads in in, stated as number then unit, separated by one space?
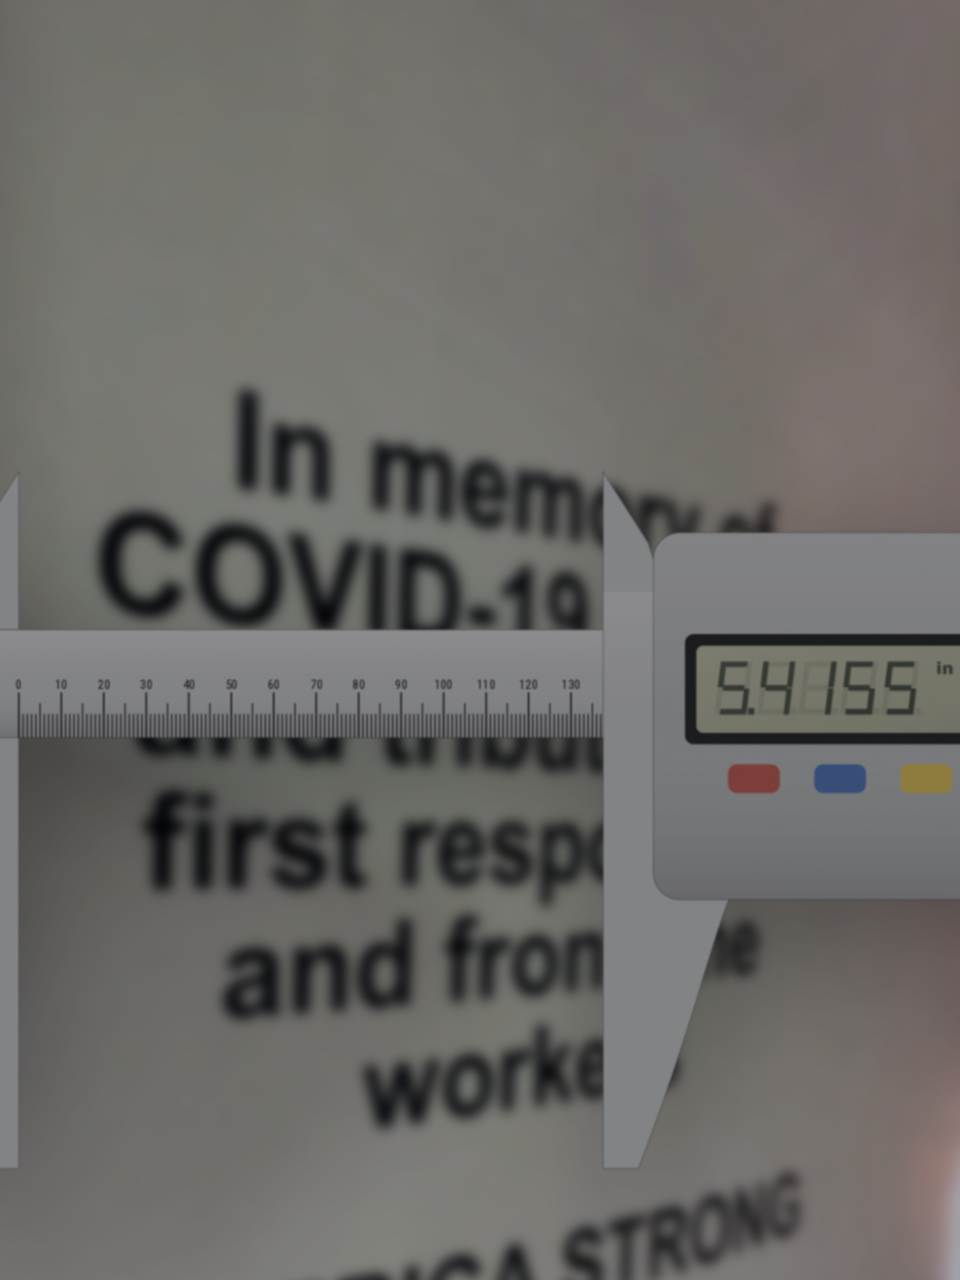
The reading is 5.4155 in
